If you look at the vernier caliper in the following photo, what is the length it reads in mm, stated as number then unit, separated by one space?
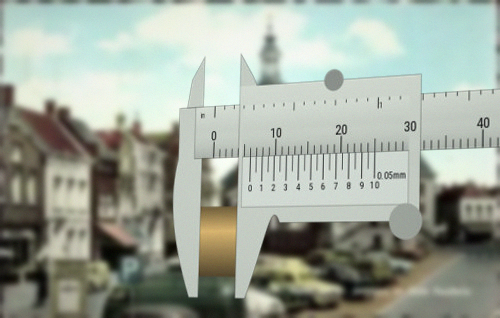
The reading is 6.0 mm
